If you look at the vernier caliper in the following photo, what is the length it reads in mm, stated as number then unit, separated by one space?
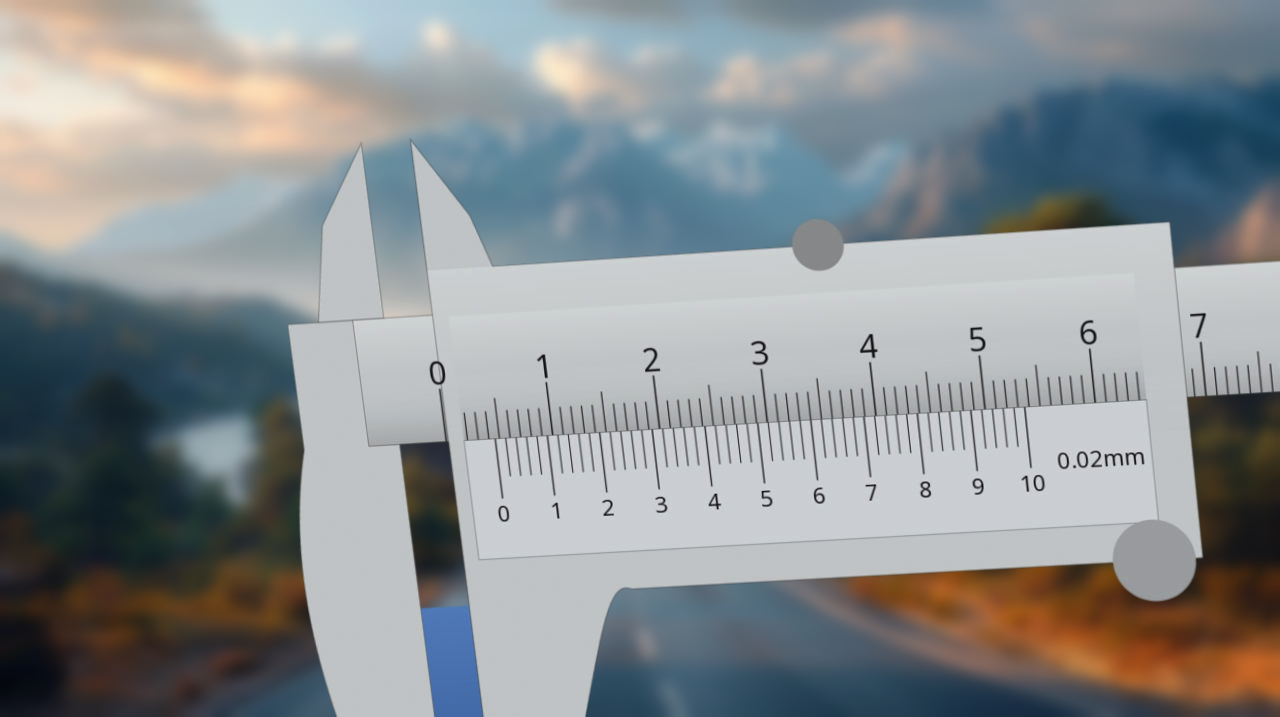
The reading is 4.6 mm
